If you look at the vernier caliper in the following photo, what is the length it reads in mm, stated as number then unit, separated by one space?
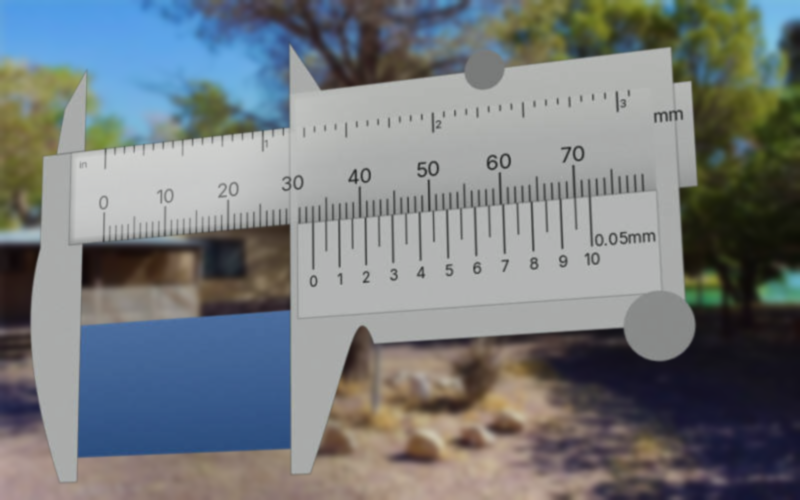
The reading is 33.0 mm
